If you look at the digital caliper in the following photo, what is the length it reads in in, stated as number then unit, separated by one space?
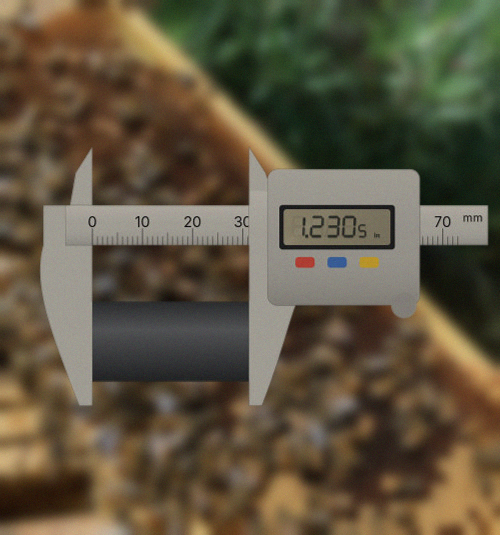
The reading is 1.2305 in
